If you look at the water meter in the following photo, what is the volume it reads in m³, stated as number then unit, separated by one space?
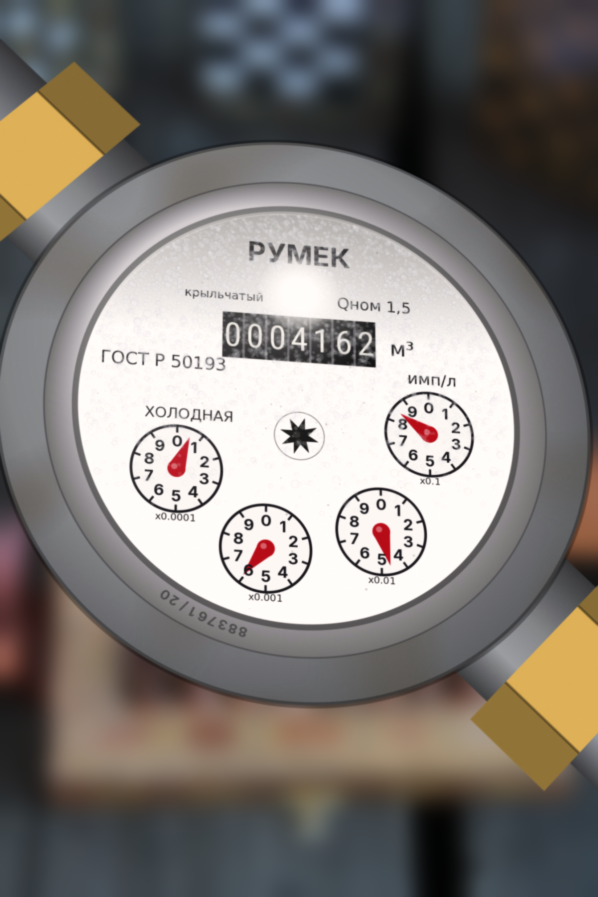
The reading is 4162.8460 m³
